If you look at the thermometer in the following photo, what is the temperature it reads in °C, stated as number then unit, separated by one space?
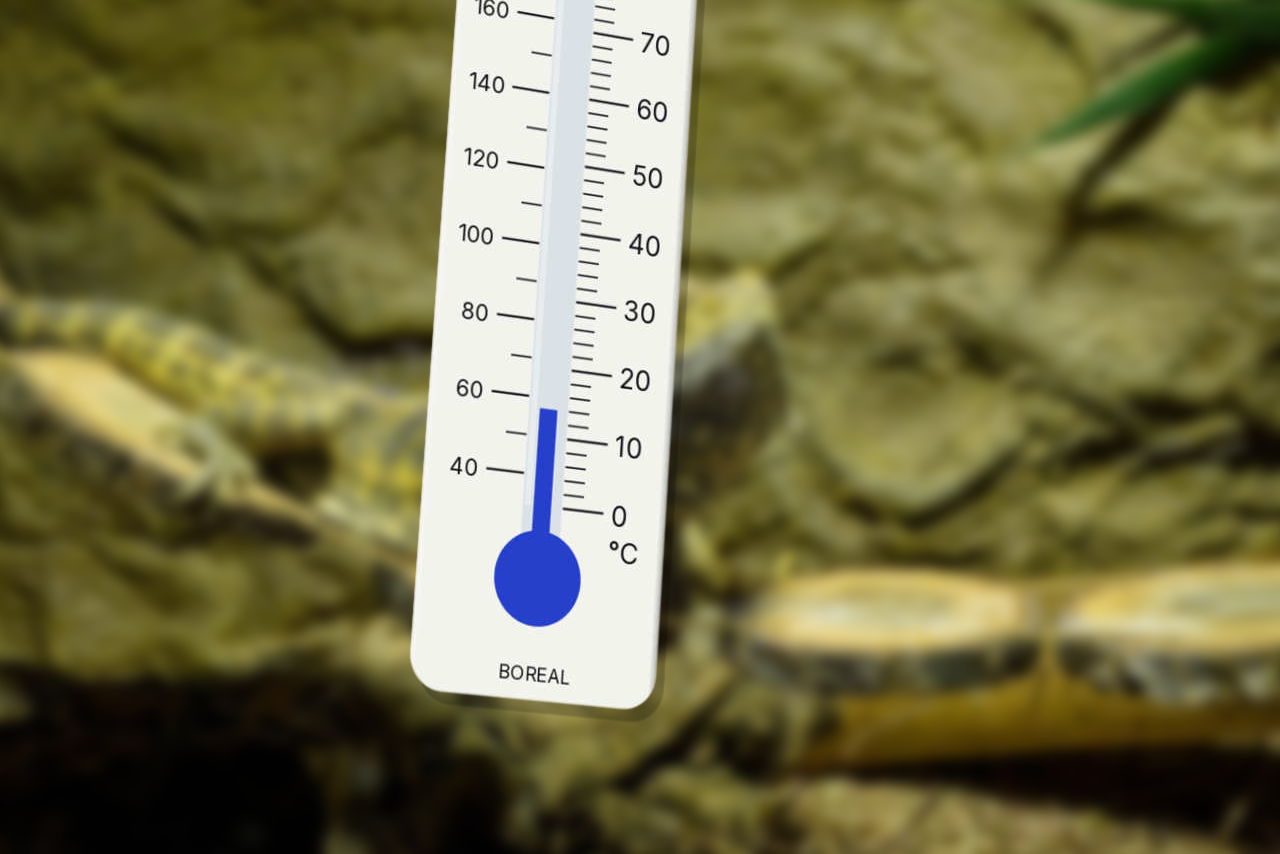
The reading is 14 °C
